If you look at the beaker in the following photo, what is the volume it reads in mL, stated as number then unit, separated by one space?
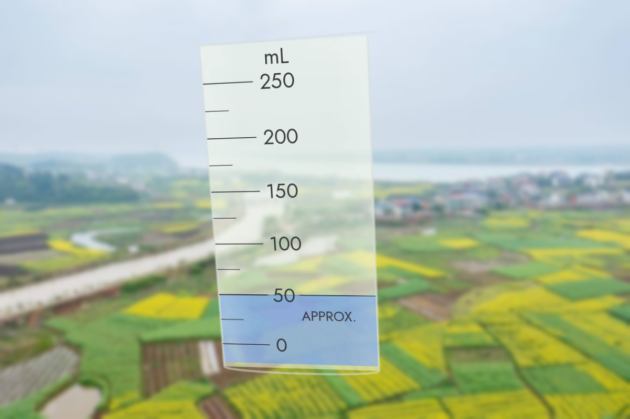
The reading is 50 mL
